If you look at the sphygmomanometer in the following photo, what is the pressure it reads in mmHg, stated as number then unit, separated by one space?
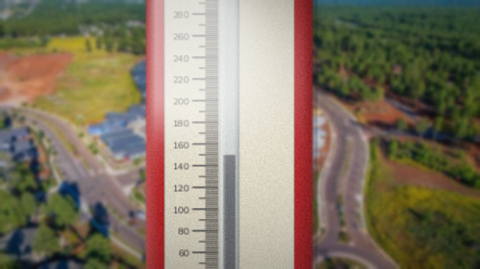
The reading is 150 mmHg
